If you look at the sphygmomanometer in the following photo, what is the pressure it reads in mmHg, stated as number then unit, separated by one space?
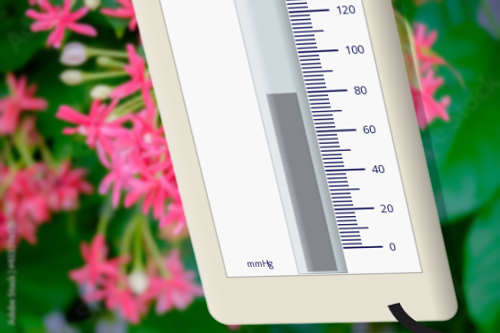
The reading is 80 mmHg
